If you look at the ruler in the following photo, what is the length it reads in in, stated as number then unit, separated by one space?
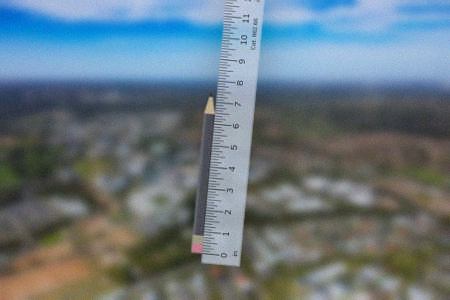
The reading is 7.5 in
